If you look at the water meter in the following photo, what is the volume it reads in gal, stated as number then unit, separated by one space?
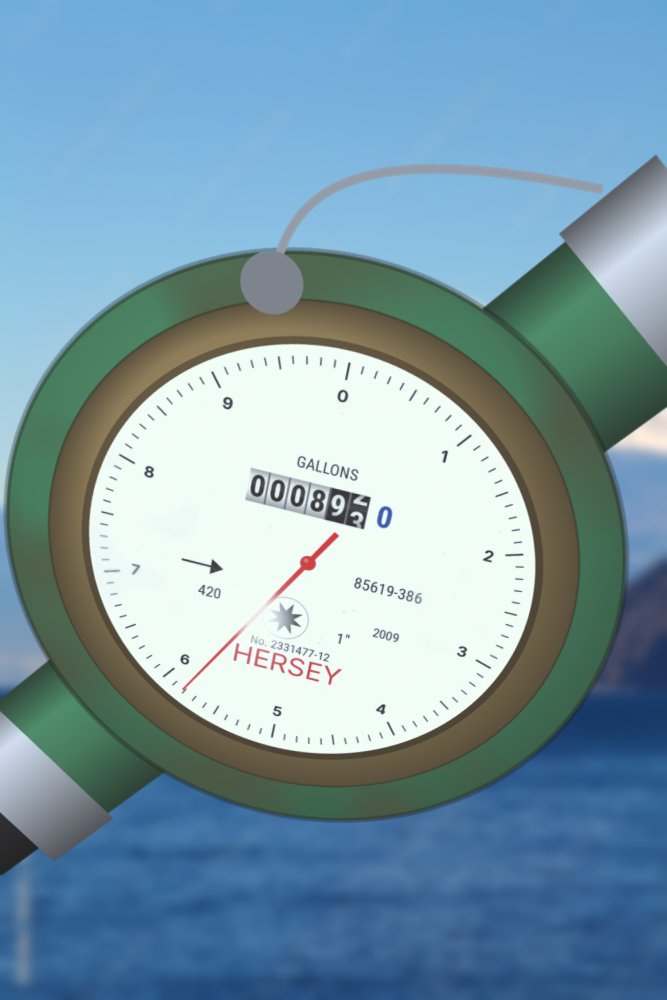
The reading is 8925.8 gal
